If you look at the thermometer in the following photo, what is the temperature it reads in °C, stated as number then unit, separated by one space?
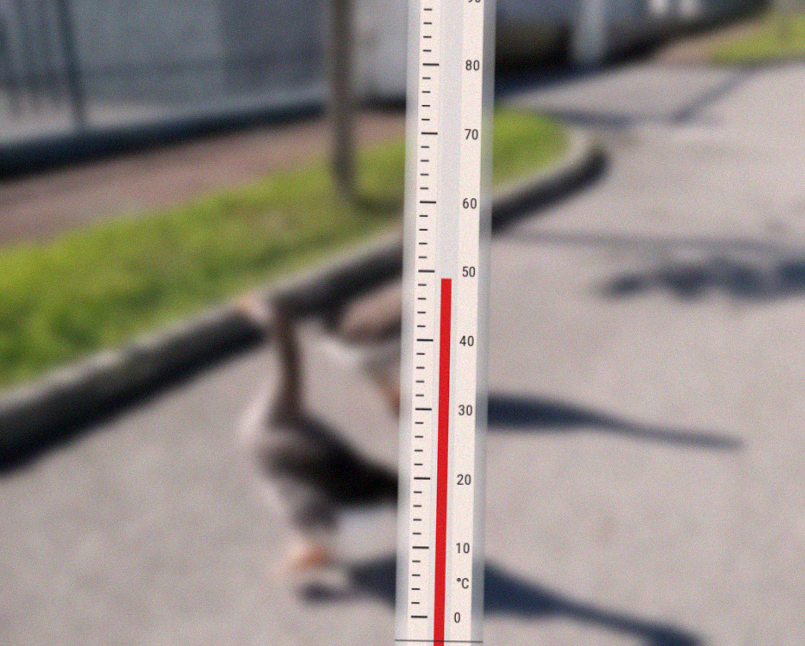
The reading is 49 °C
